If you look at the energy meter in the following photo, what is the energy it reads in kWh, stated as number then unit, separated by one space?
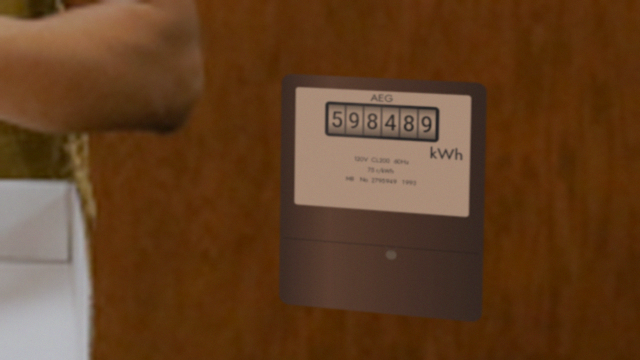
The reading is 598489 kWh
